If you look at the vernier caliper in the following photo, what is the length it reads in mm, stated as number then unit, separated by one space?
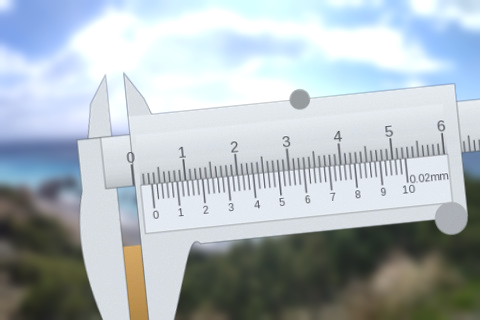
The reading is 3.5 mm
